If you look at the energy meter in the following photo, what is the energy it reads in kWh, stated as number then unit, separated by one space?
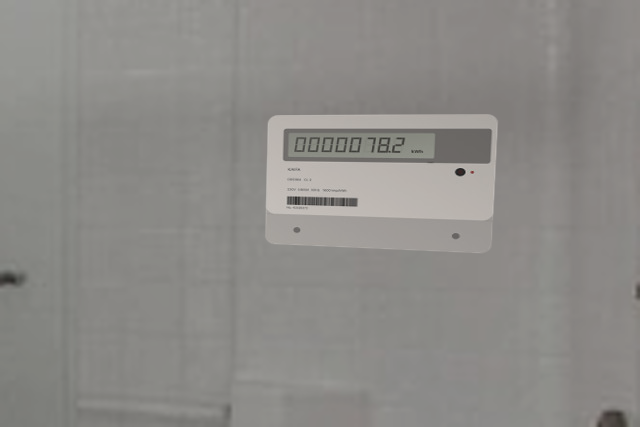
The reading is 78.2 kWh
